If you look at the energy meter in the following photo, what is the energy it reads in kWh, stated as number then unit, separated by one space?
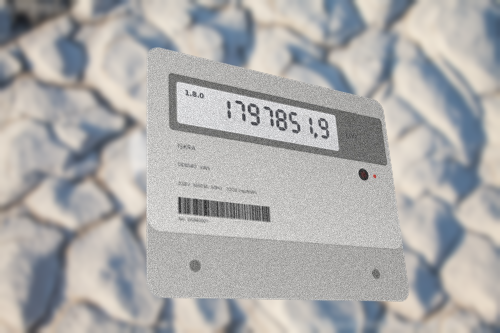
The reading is 1797851.9 kWh
